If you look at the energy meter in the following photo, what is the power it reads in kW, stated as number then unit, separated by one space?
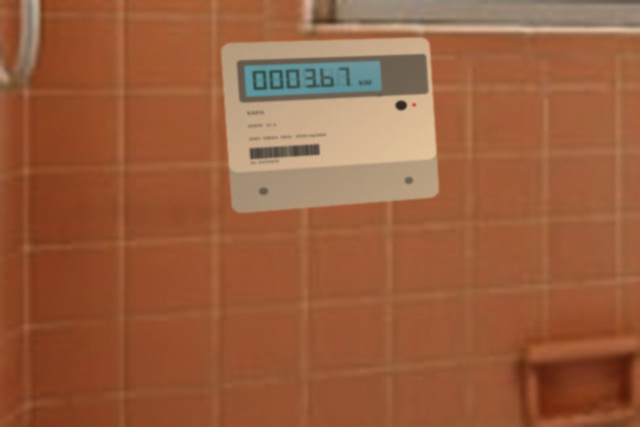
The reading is 3.67 kW
